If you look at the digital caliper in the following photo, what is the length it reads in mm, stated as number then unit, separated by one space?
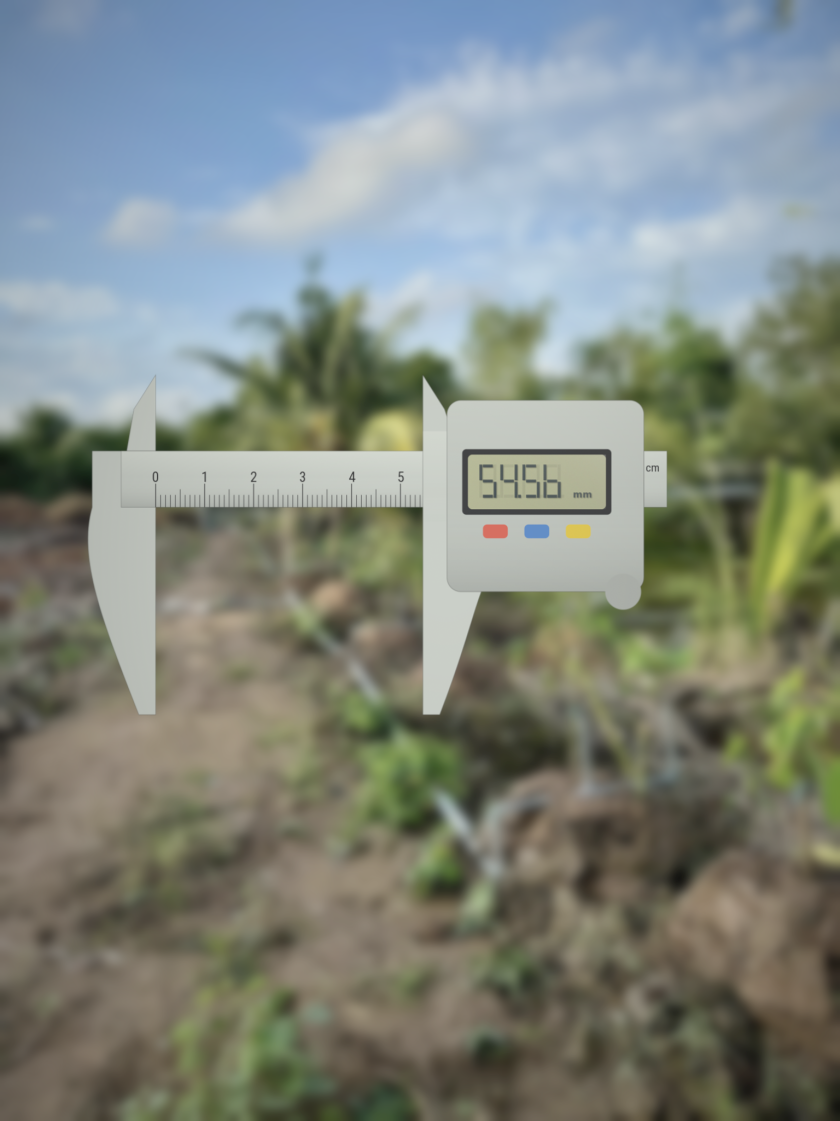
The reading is 54.56 mm
